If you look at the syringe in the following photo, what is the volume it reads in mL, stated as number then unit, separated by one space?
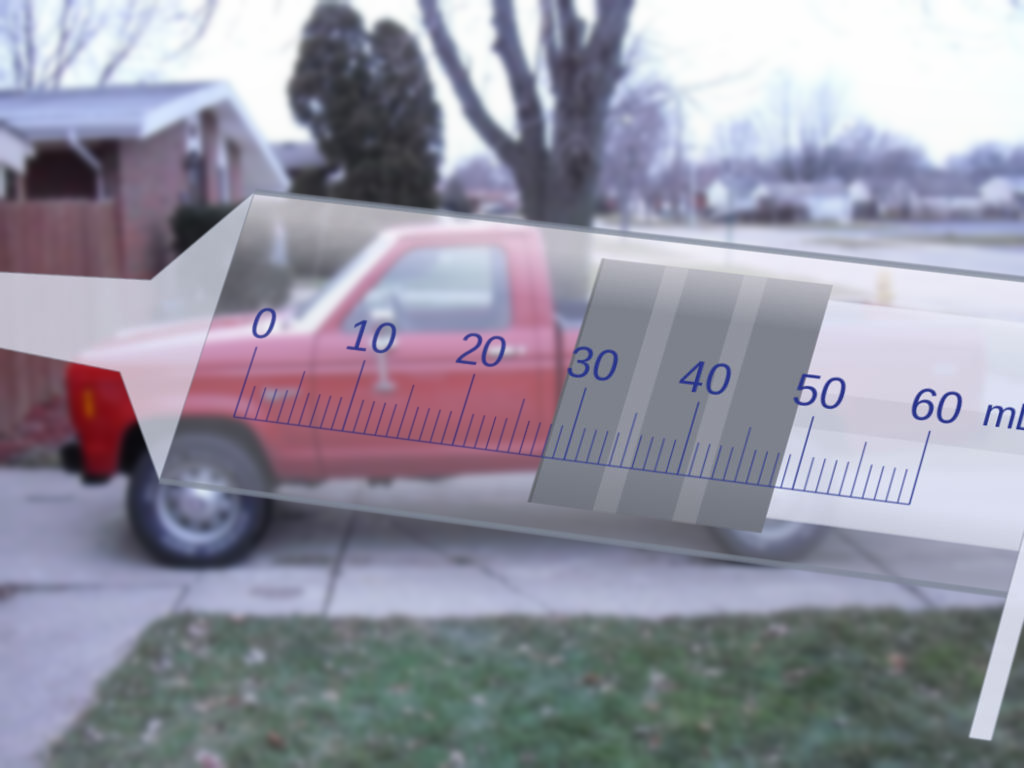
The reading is 28 mL
